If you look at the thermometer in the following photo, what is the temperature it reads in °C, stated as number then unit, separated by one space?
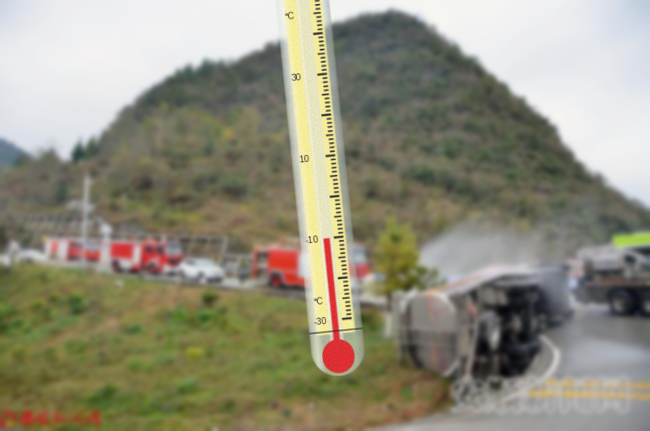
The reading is -10 °C
